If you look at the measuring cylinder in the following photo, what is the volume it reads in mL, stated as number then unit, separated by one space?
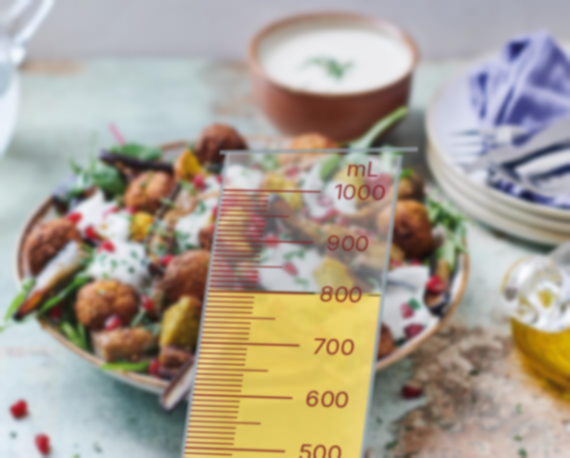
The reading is 800 mL
